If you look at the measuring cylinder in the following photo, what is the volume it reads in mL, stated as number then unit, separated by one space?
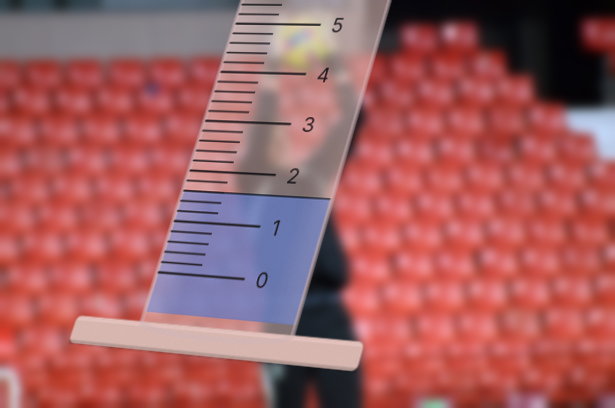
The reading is 1.6 mL
